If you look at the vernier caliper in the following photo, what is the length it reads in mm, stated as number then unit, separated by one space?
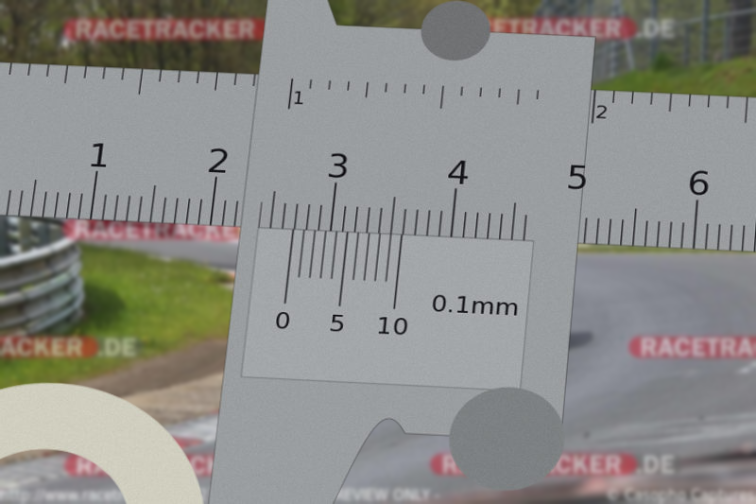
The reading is 26.9 mm
